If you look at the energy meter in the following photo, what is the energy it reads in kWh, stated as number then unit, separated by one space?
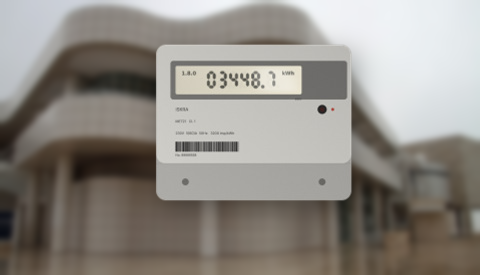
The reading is 3448.7 kWh
